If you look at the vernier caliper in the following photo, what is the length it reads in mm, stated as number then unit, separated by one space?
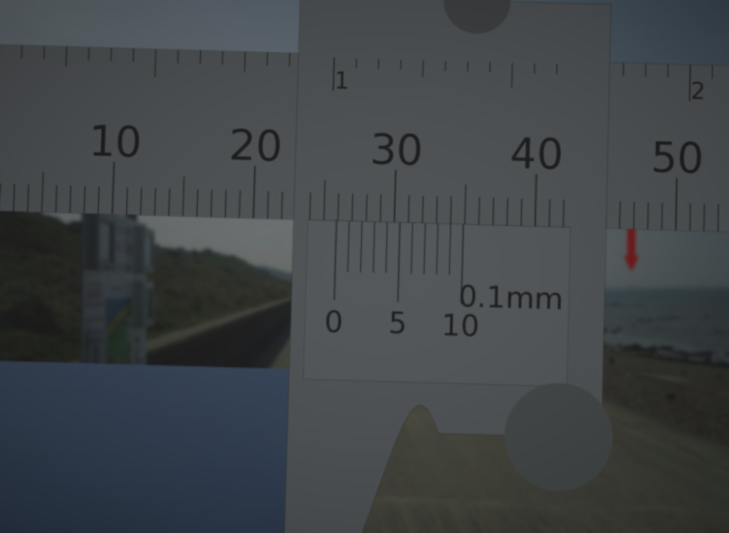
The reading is 25.9 mm
